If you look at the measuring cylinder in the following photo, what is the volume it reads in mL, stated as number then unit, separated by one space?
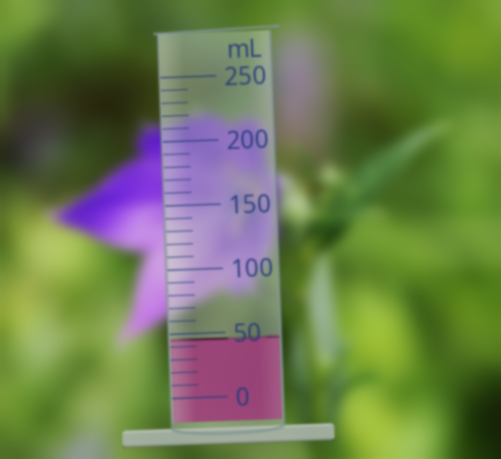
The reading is 45 mL
